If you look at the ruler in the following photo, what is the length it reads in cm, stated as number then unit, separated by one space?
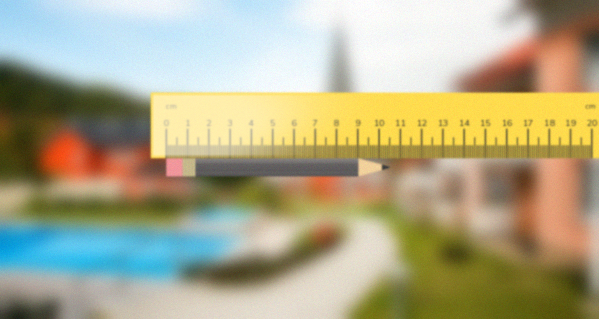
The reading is 10.5 cm
